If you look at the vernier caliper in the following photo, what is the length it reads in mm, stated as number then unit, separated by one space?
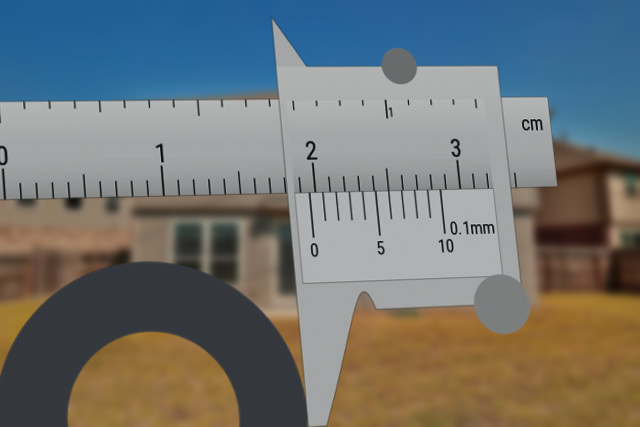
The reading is 19.6 mm
